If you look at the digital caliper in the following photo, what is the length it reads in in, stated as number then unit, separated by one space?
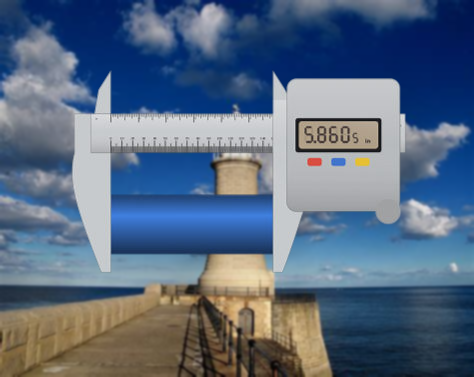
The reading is 5.8605 in
